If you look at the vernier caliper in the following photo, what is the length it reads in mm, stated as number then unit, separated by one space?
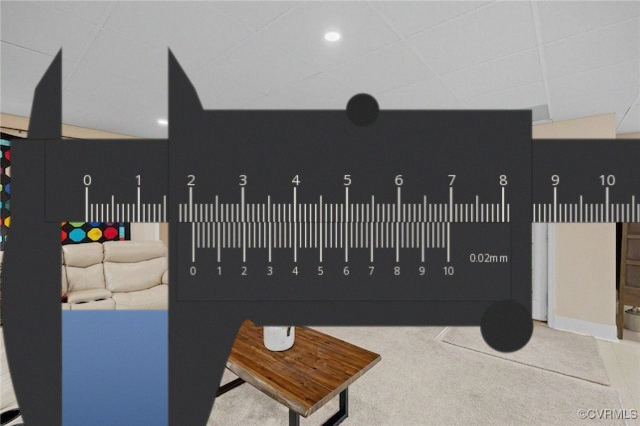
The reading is 20.5 mm
